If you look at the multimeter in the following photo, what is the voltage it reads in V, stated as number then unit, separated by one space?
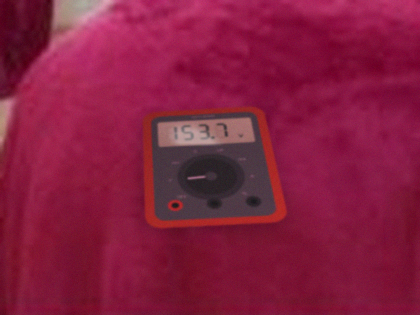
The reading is 153.7 V
